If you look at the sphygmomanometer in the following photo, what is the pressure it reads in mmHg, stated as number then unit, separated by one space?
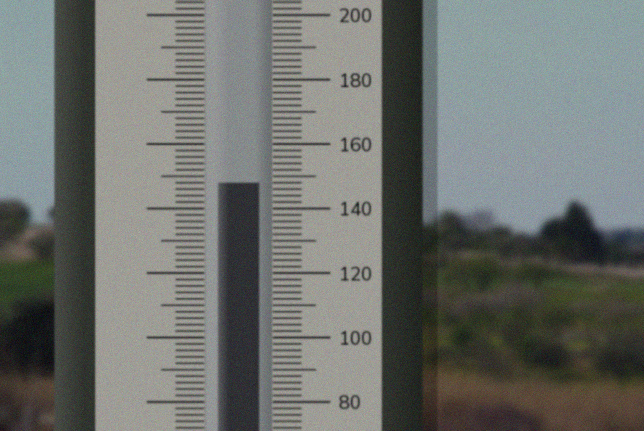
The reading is 148 mmHg
